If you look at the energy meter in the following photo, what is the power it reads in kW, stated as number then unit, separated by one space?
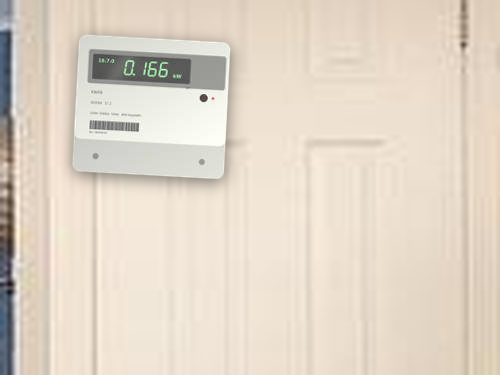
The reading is 0.166 kW
